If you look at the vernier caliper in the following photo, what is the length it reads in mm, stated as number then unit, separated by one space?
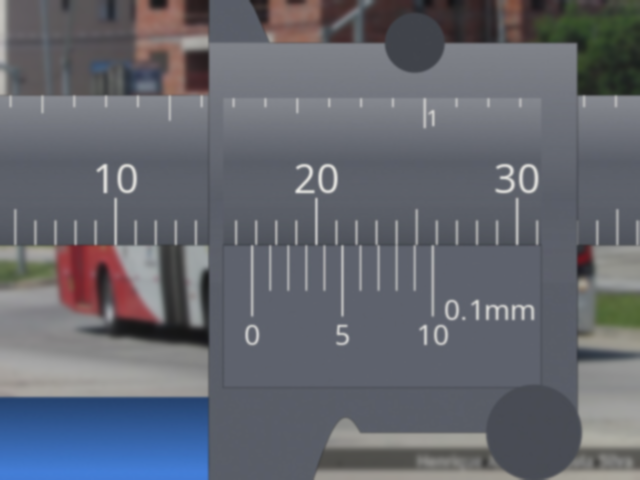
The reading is 16.8 mm
